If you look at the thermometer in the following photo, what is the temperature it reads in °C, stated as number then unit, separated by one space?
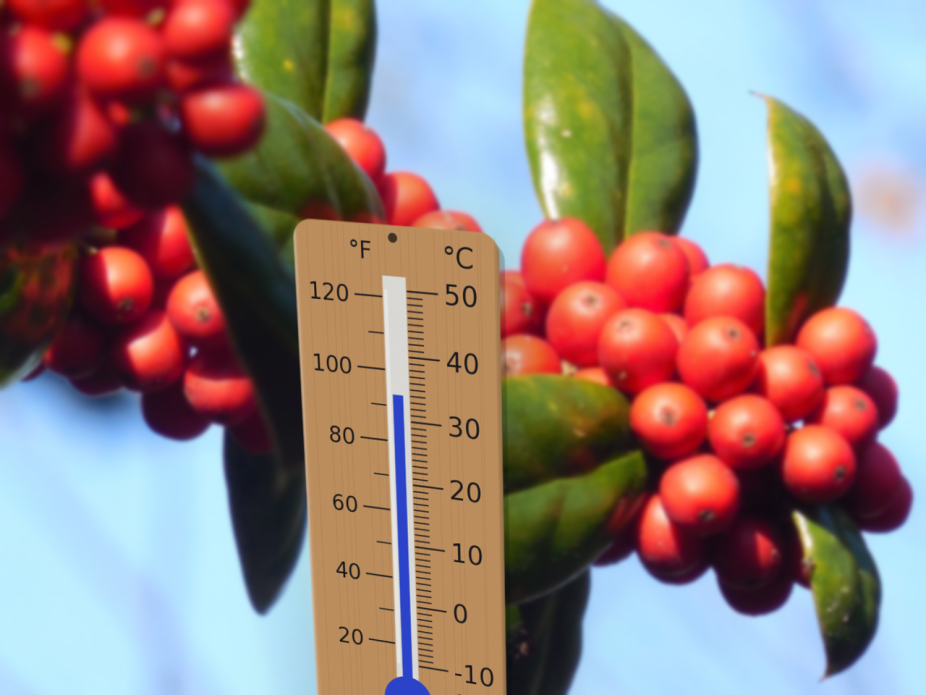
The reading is 34 °C
